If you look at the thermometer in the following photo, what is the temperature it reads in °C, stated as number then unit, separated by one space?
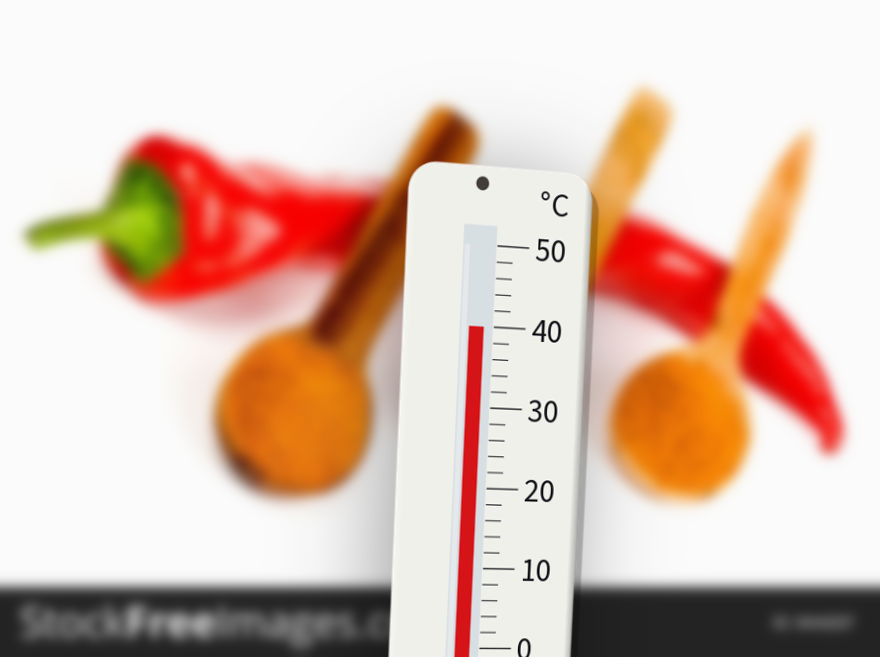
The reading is 40 °C
